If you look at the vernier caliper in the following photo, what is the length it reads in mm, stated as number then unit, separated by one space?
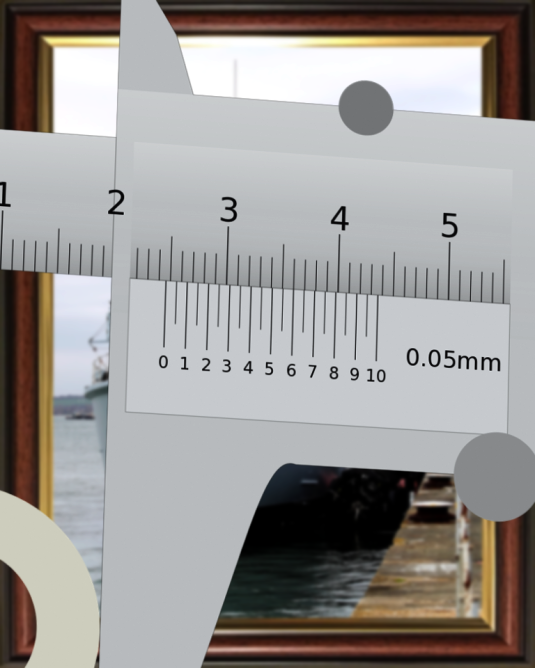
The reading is 24.6 mm
